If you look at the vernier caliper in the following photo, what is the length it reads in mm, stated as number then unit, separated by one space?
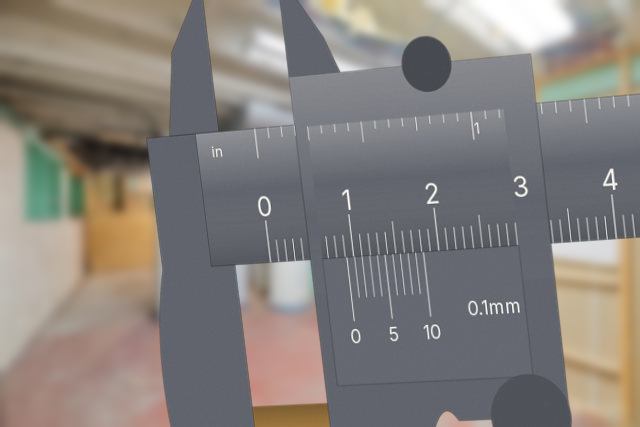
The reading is 9.2 mm
